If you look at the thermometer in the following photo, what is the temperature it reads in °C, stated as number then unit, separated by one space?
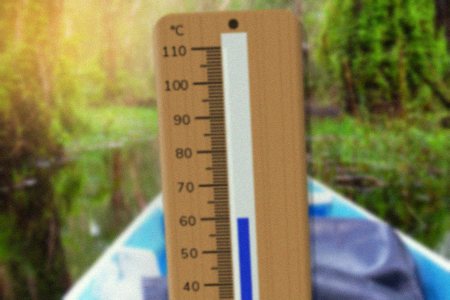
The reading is 60 °C
